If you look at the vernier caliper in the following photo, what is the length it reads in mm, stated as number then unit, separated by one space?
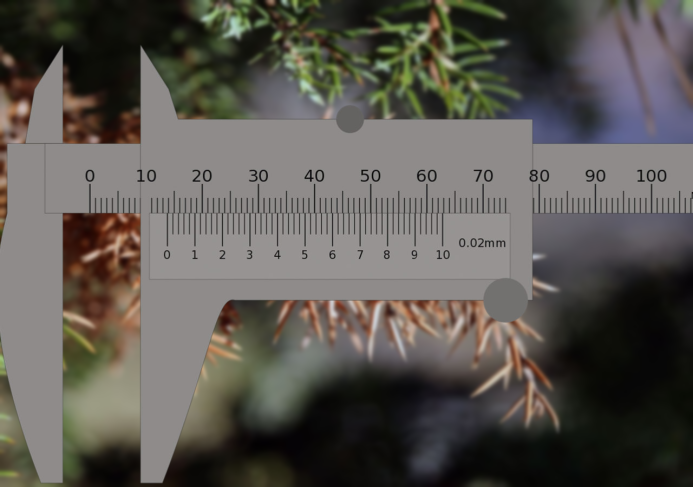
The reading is 13.8 mm
